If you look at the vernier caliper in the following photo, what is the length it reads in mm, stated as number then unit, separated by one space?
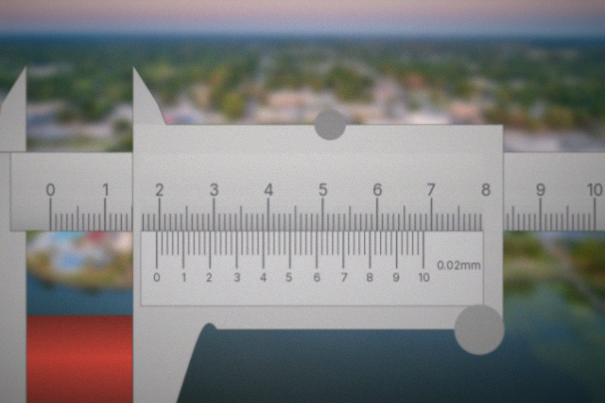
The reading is 19.5 mm
